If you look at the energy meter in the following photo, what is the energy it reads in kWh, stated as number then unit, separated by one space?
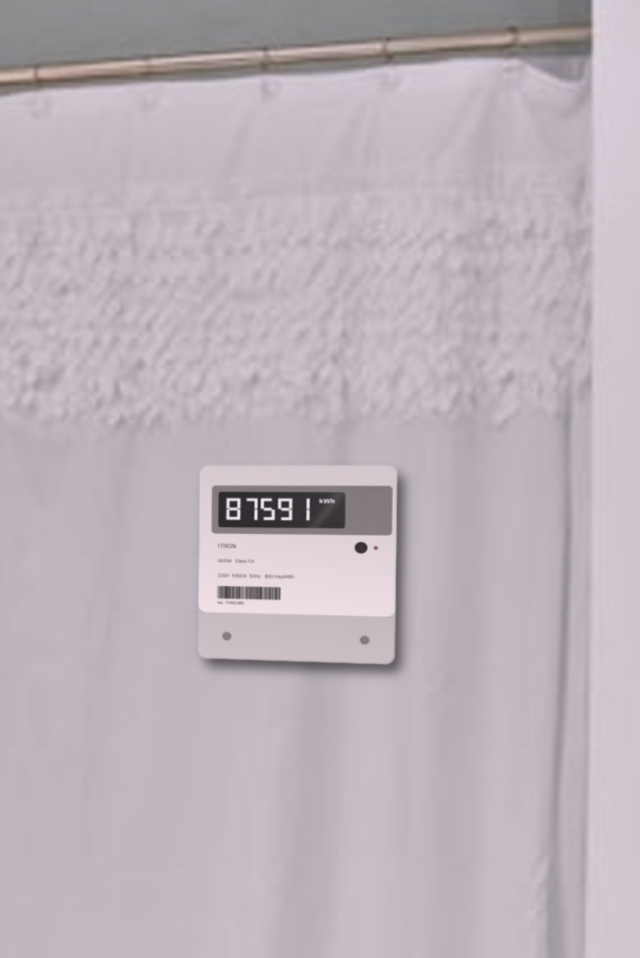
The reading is 87591 kWh
